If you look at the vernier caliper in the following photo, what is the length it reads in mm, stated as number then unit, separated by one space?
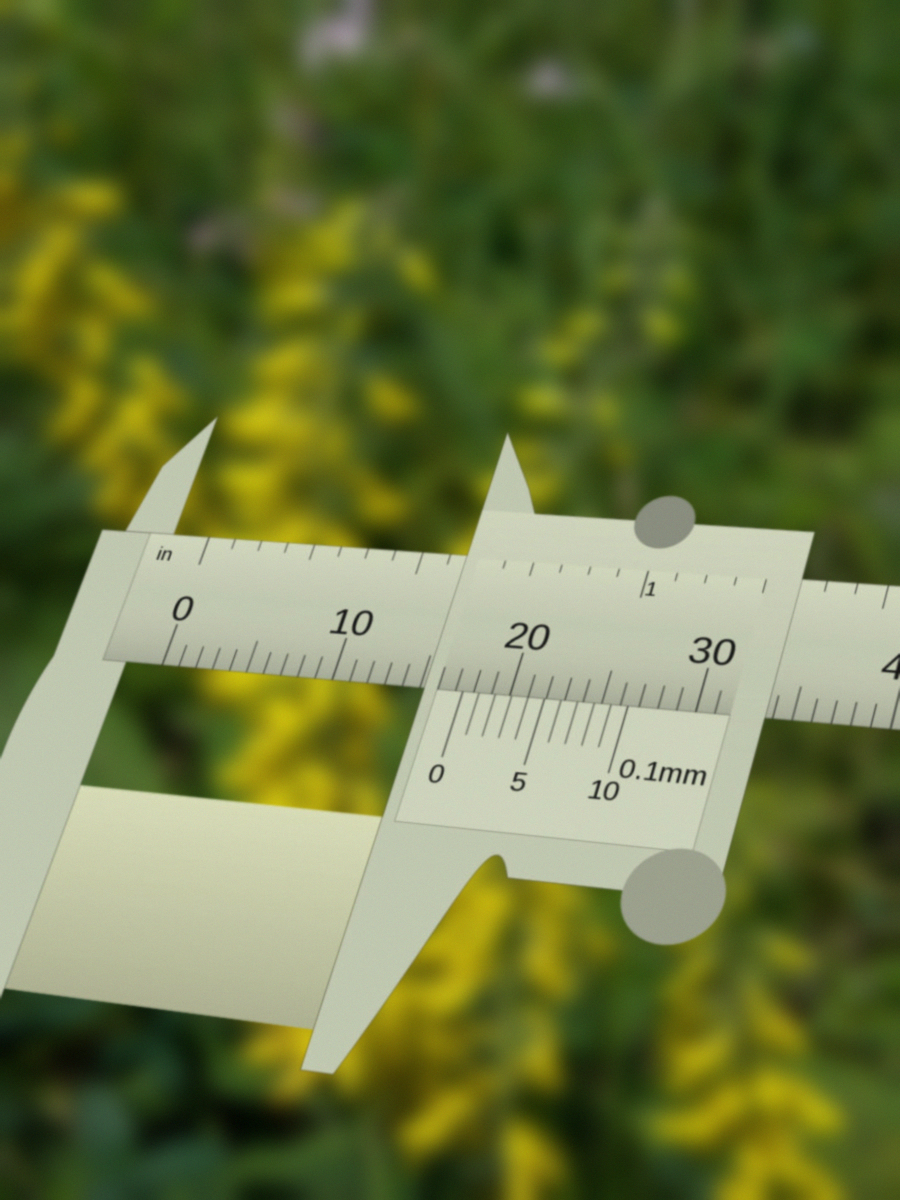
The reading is 17.4 mm
